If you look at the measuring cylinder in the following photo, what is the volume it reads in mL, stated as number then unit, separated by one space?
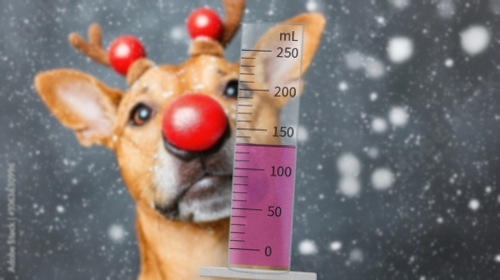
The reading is 130 mL
